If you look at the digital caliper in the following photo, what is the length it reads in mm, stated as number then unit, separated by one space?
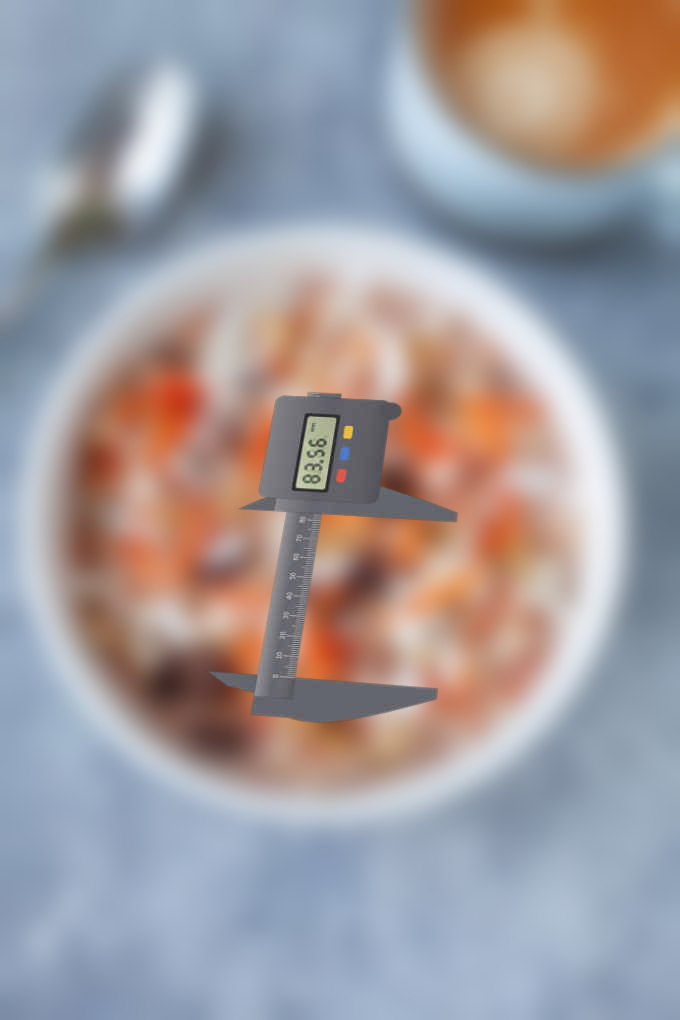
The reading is 83.56 mm
